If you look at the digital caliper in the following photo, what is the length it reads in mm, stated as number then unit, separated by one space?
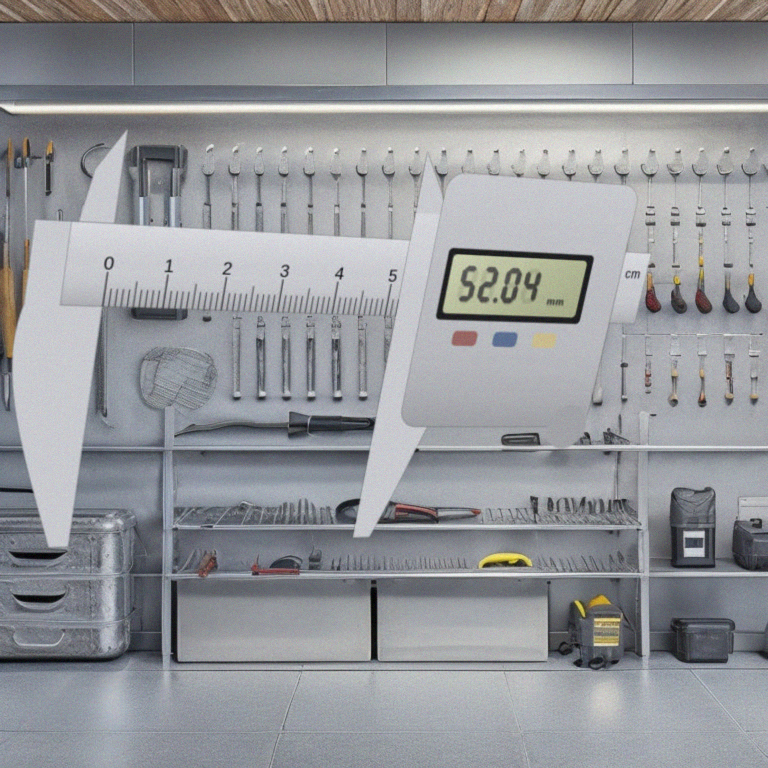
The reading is 52.04 mm
